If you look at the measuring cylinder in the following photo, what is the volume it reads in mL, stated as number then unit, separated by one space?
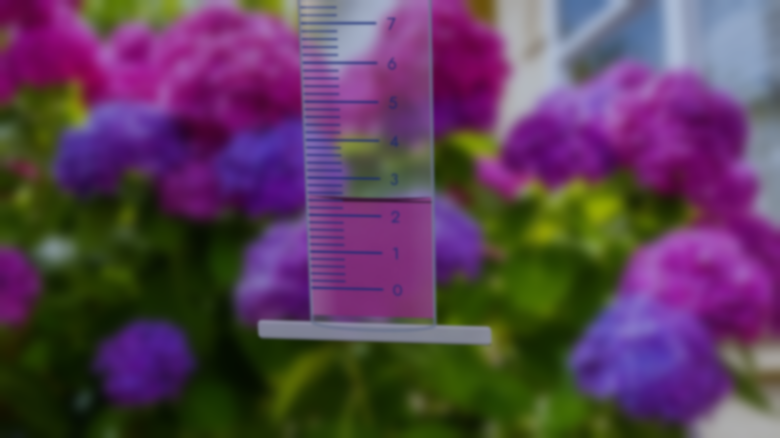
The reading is 2.4 mL
